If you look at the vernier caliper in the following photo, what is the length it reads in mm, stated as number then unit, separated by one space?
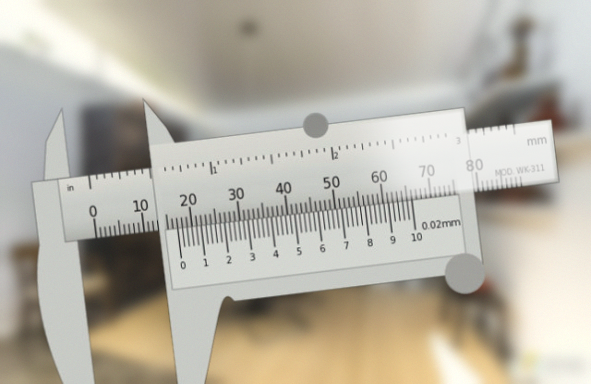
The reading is 17.0 mm
